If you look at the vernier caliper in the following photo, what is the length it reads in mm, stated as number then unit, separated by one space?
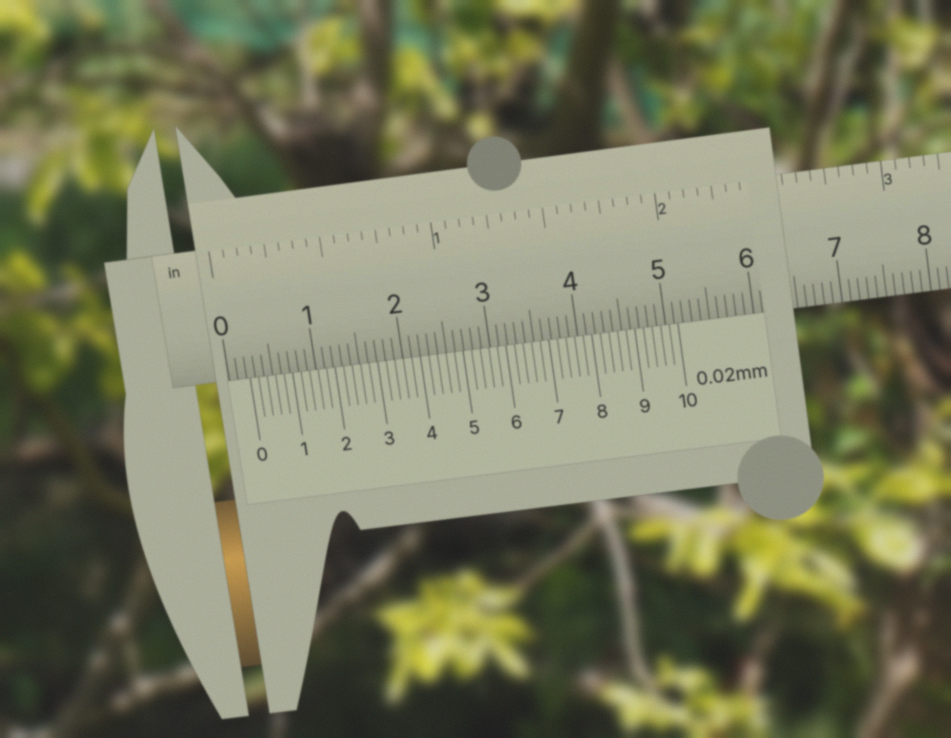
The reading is 2.4 mm
